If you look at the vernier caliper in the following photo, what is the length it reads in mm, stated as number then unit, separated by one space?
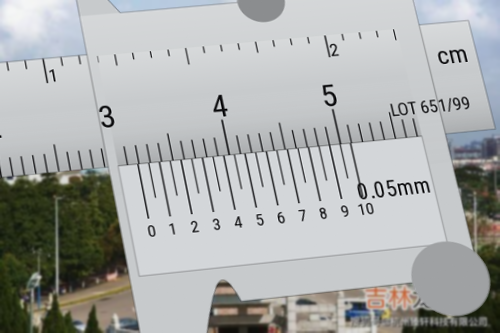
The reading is 31.9 mm
